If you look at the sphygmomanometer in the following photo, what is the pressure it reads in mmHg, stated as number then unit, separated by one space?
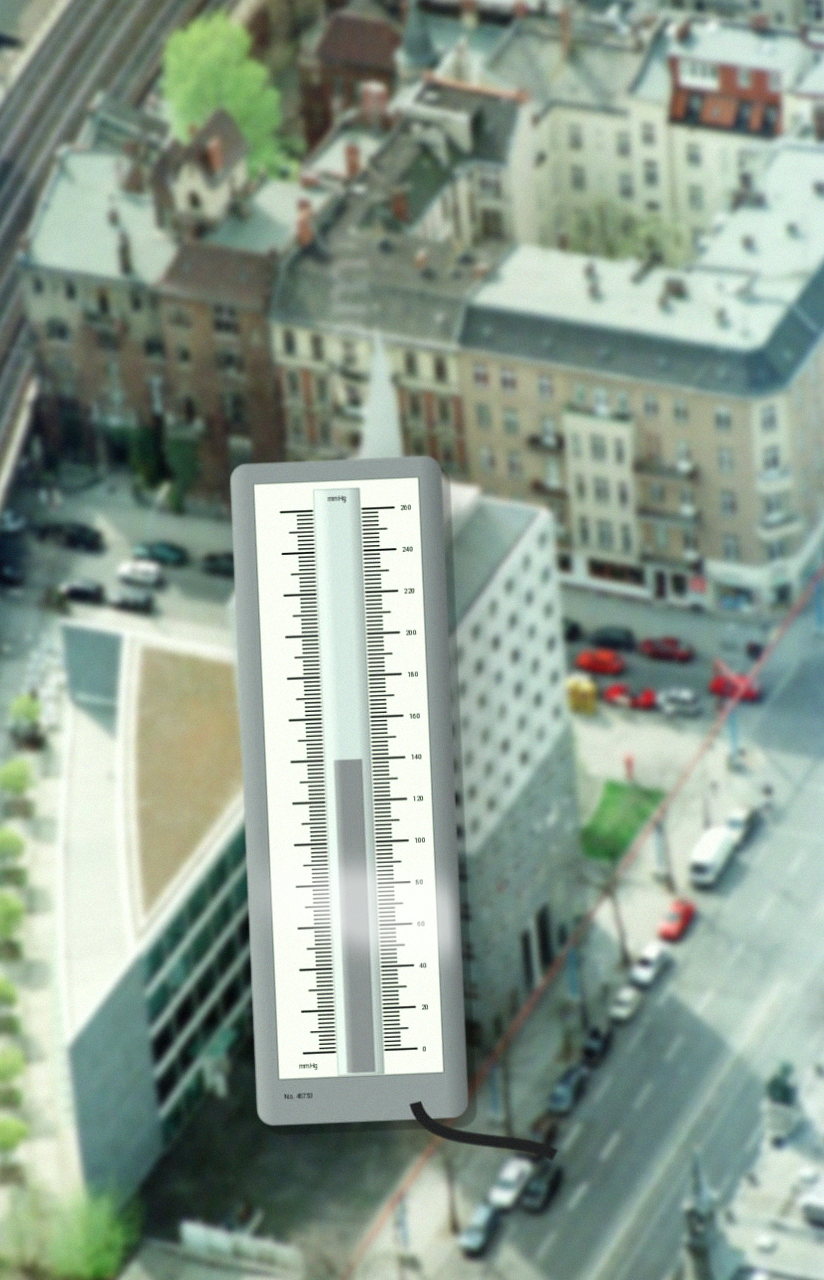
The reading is 140 mmHg
